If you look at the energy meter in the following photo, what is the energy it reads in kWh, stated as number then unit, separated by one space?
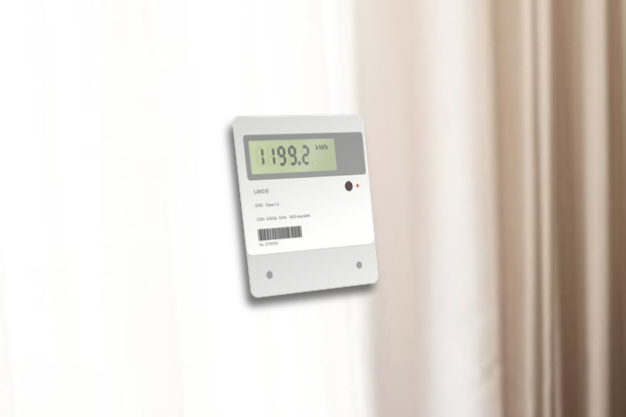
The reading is 1199.2 kWh
